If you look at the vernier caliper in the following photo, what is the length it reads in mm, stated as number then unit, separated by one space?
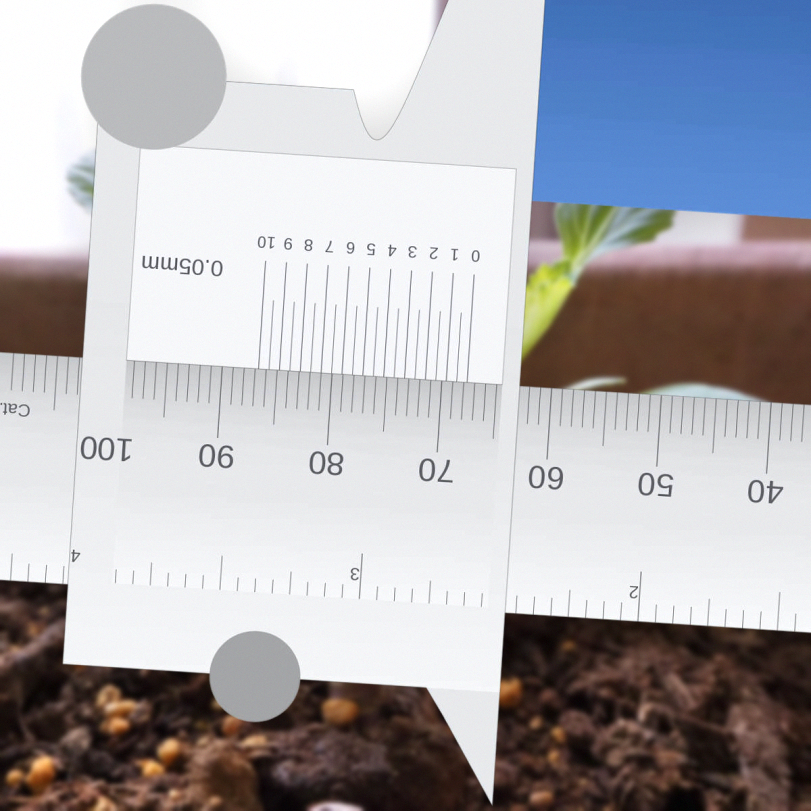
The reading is 67.7 mm
